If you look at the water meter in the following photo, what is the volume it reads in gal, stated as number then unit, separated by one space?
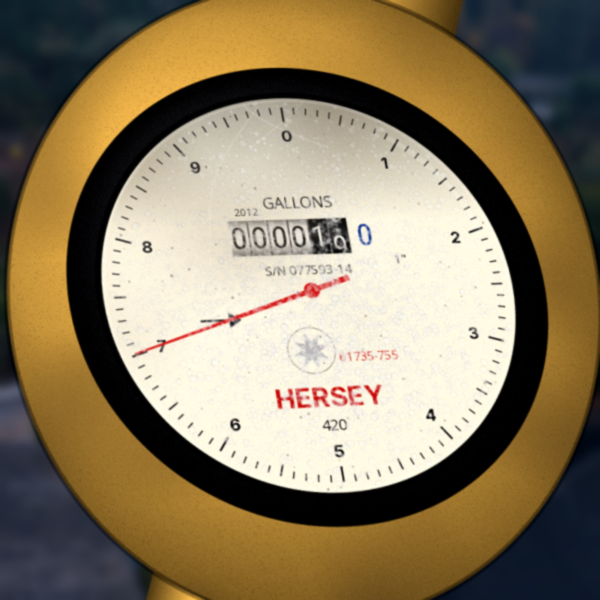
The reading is 187.0 gal
